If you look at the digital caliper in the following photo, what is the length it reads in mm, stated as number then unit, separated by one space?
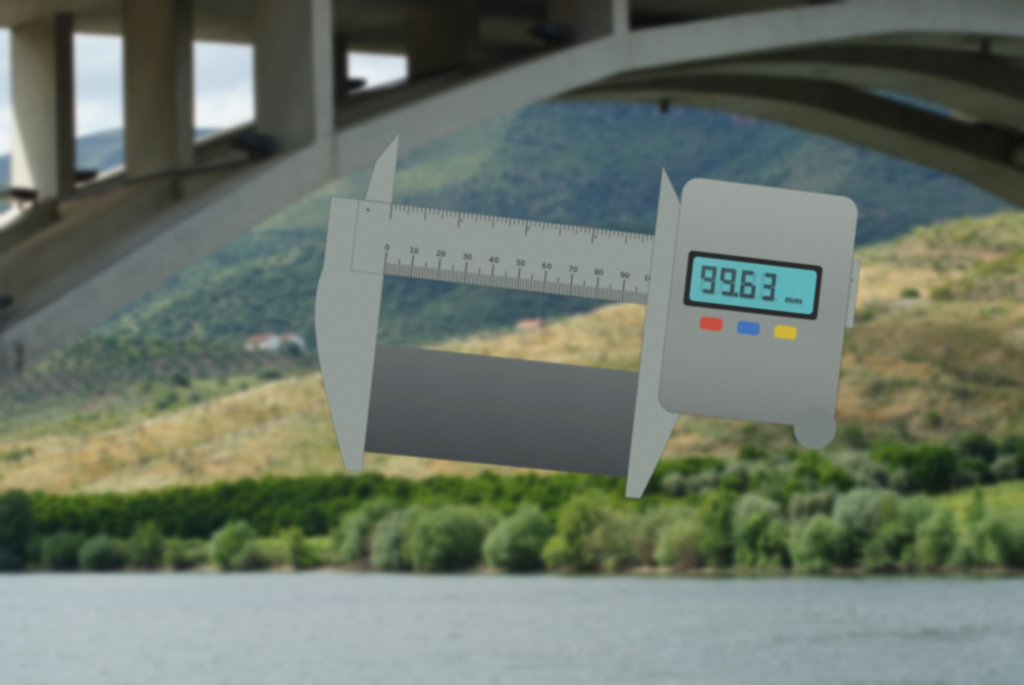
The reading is 99.63 mm
